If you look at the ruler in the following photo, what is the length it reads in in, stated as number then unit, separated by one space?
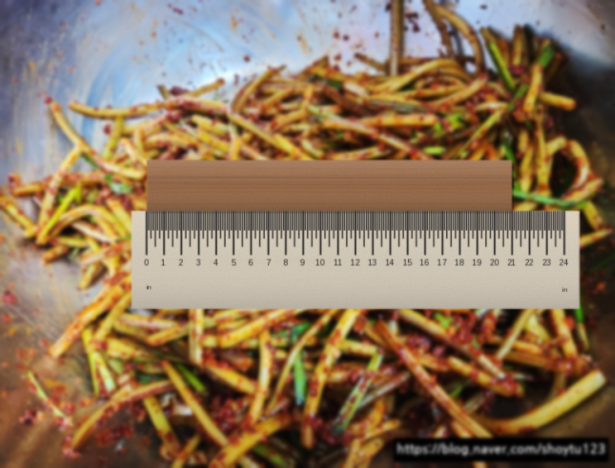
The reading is 21 in
